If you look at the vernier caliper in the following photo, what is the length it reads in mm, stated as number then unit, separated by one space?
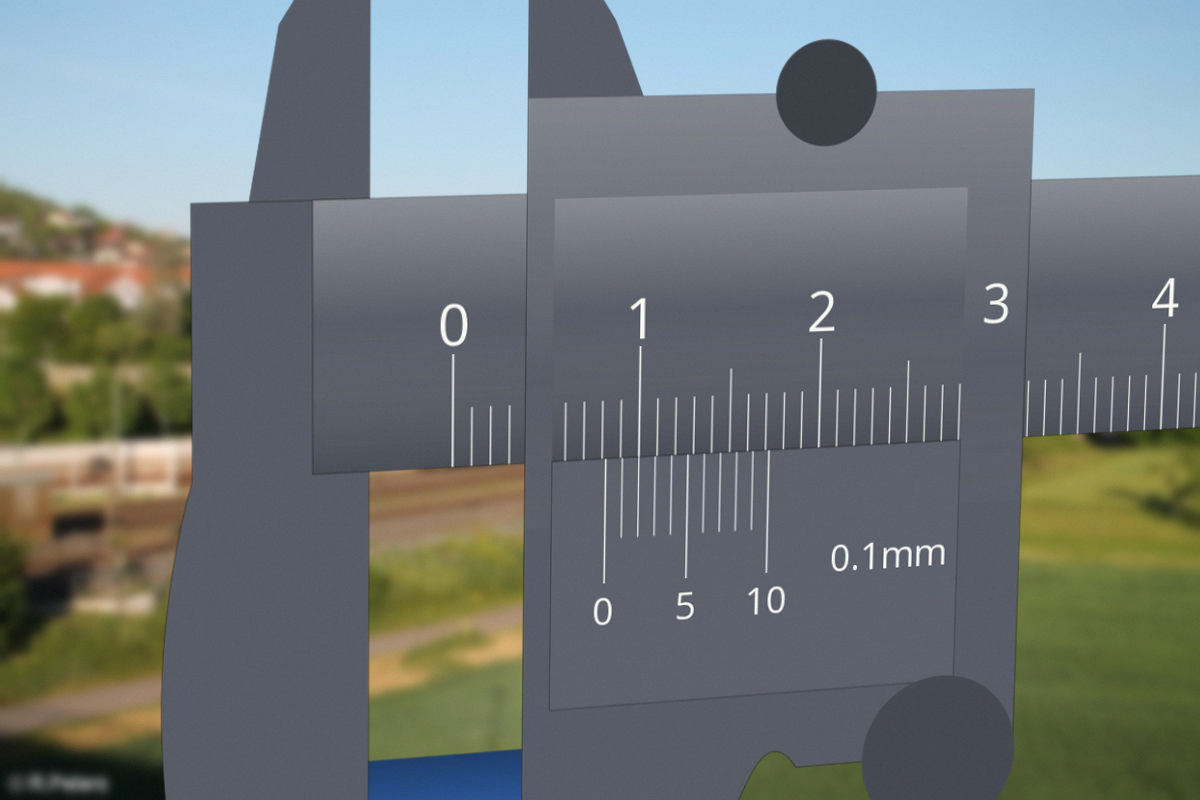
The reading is 8.2 mm
